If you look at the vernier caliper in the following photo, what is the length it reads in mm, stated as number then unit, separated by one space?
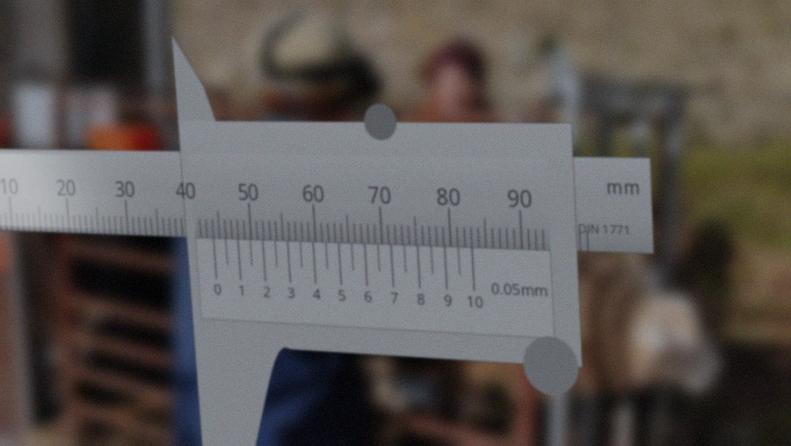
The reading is 44.0 mm
